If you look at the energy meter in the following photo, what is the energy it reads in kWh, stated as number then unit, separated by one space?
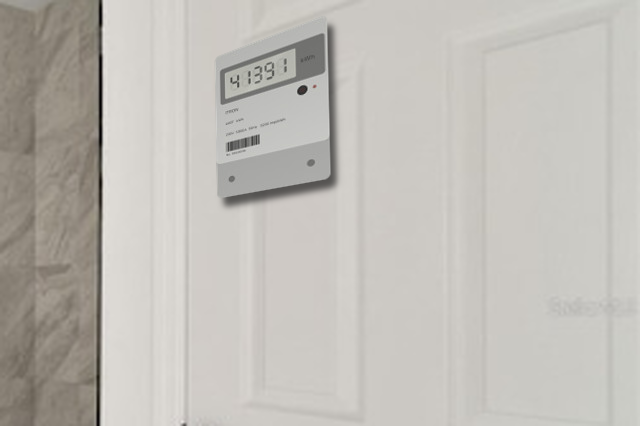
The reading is 41391 kWh
